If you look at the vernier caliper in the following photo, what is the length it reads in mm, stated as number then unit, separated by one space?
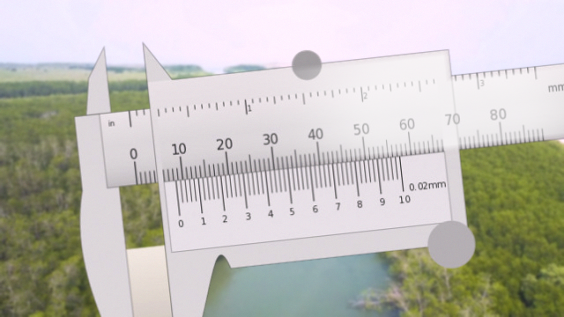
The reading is 8.5 mm
